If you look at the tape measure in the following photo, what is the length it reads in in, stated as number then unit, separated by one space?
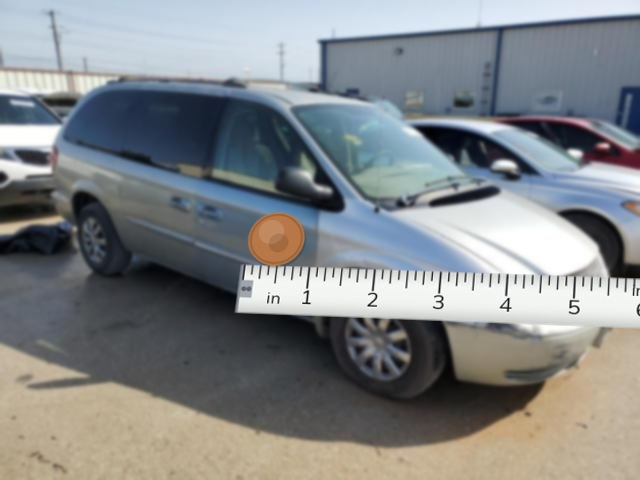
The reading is 0.875 in
